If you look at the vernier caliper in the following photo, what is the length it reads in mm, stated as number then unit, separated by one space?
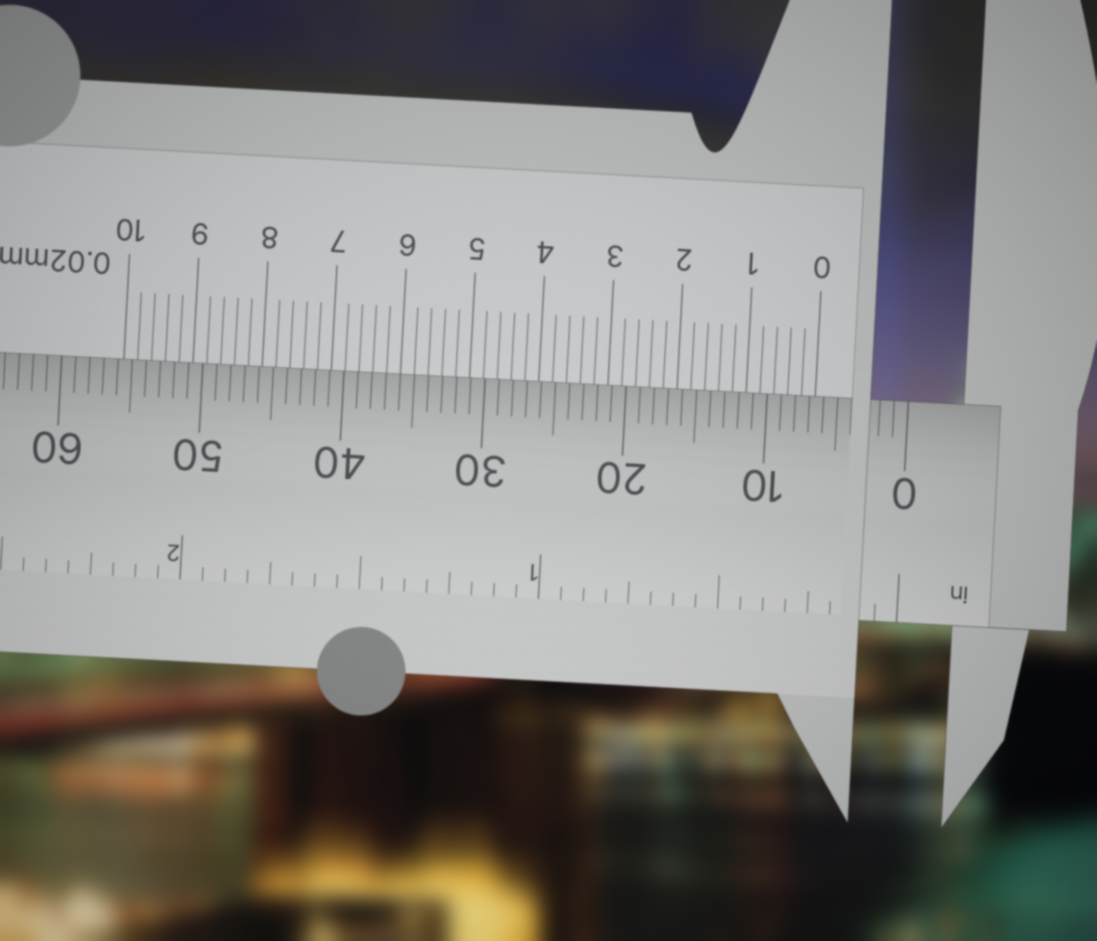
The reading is 6.6 mm
